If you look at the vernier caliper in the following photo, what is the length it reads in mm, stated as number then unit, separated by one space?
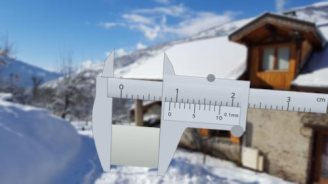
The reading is 8.8 mm
